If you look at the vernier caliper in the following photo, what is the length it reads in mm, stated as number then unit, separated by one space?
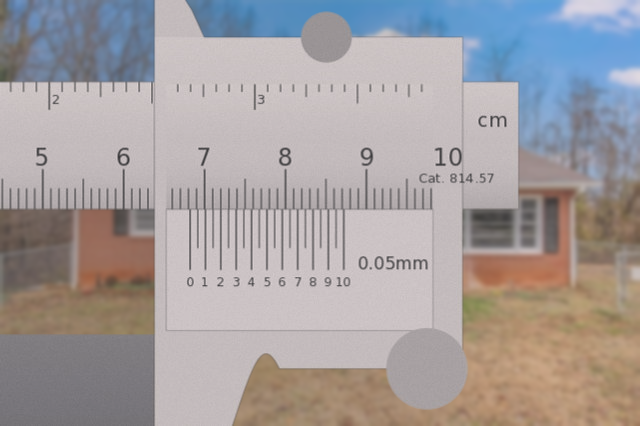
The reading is 68.2 mm
